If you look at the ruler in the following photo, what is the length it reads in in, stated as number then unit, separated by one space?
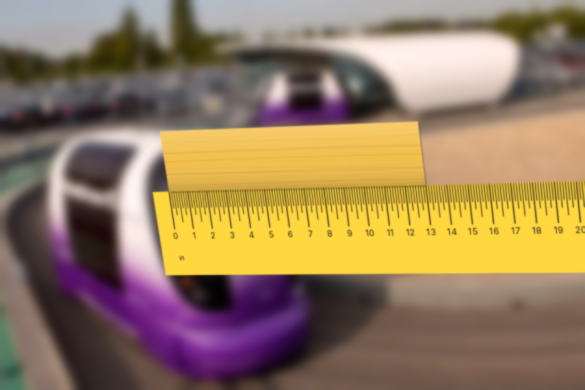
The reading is 13 in
